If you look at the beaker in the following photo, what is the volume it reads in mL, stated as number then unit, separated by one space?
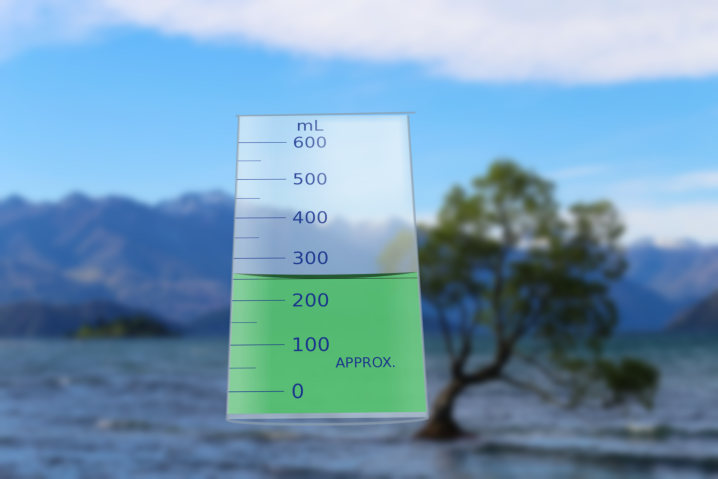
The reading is 250 mL
